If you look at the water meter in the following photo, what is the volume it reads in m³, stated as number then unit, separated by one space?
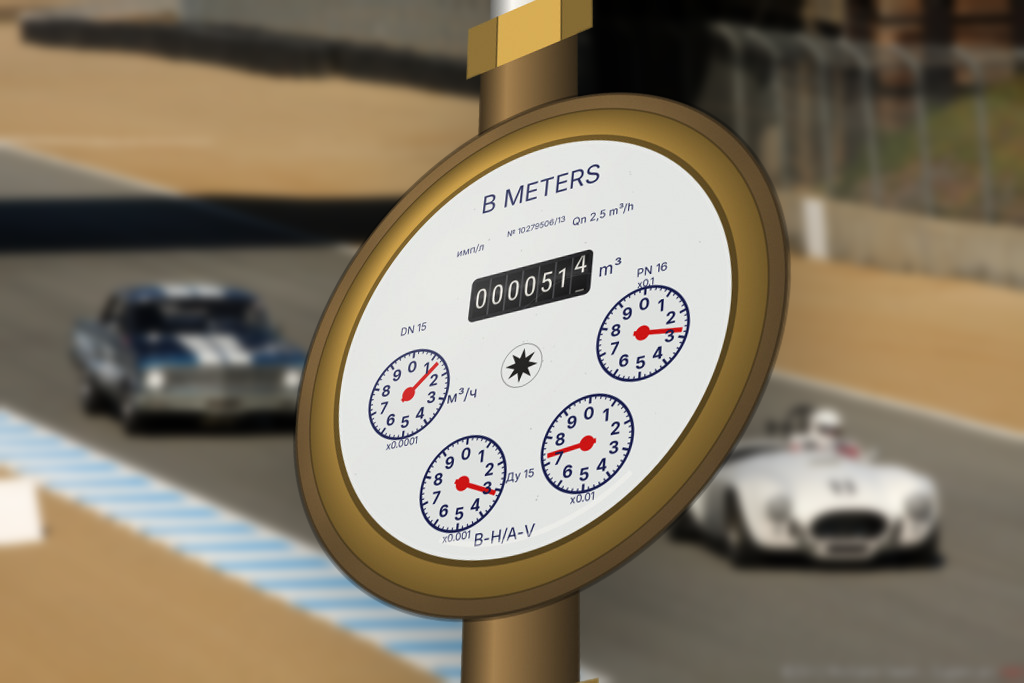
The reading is 514.2731 m³
